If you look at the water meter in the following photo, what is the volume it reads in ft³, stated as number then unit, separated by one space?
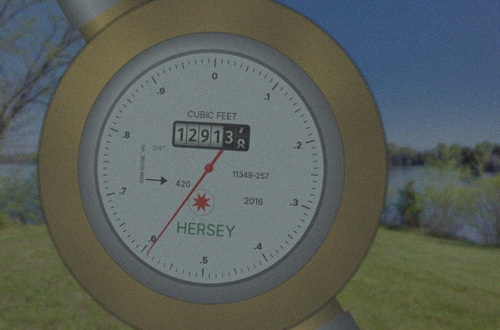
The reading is 129137.59 ft³
